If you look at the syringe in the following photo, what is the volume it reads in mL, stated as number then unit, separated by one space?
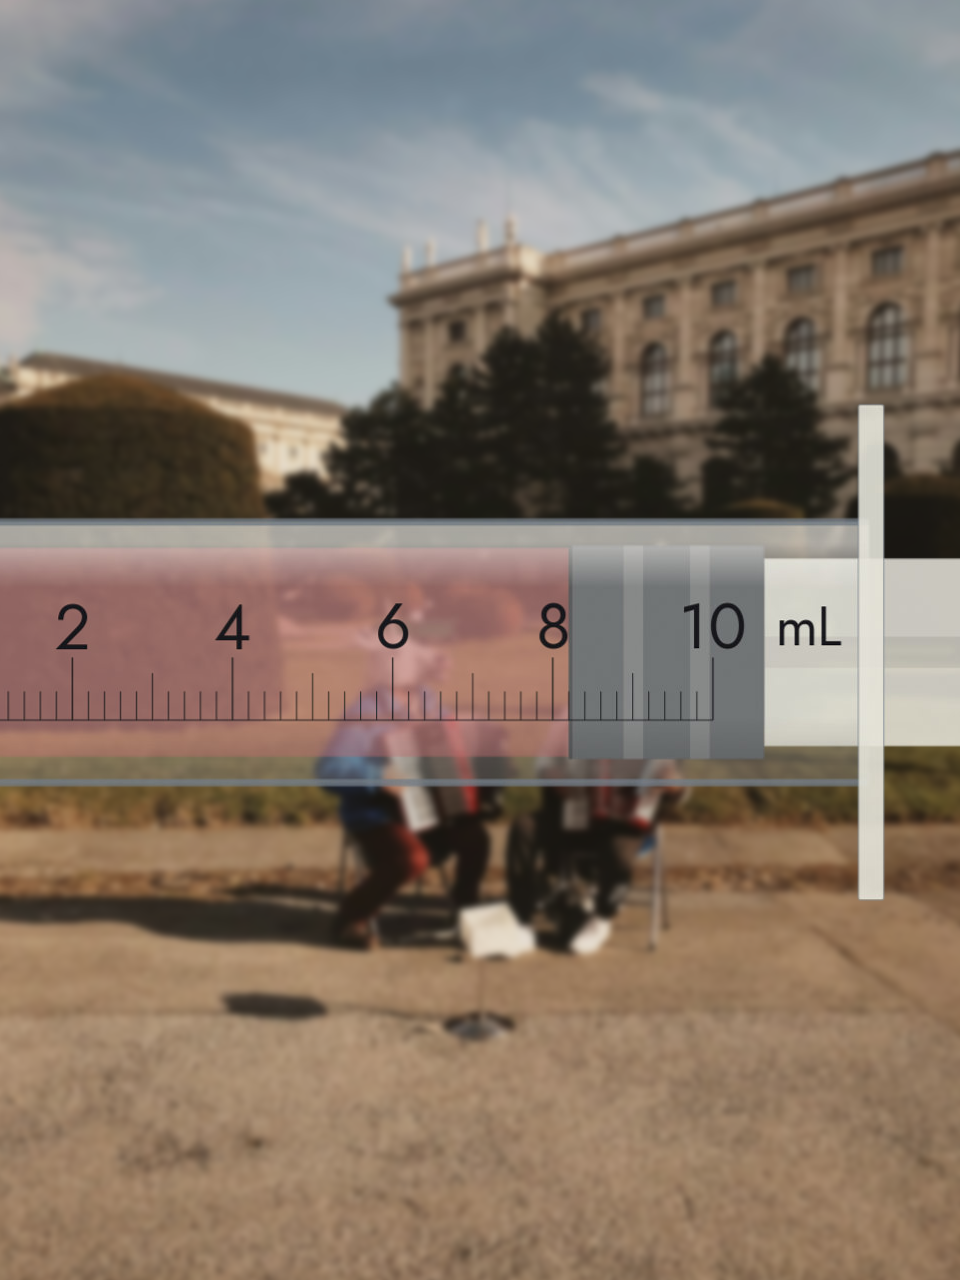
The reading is 8.2 mL
